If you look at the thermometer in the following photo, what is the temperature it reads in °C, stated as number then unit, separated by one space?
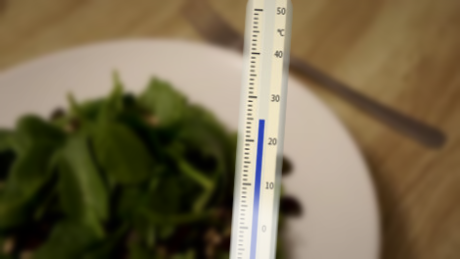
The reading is 25 °C
